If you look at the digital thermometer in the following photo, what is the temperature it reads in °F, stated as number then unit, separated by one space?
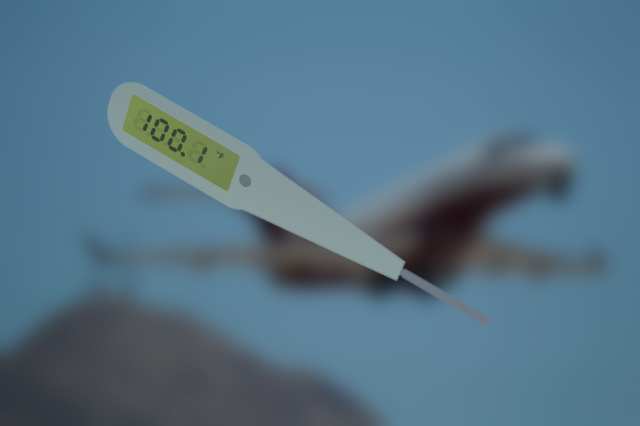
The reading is 100.1 °F
